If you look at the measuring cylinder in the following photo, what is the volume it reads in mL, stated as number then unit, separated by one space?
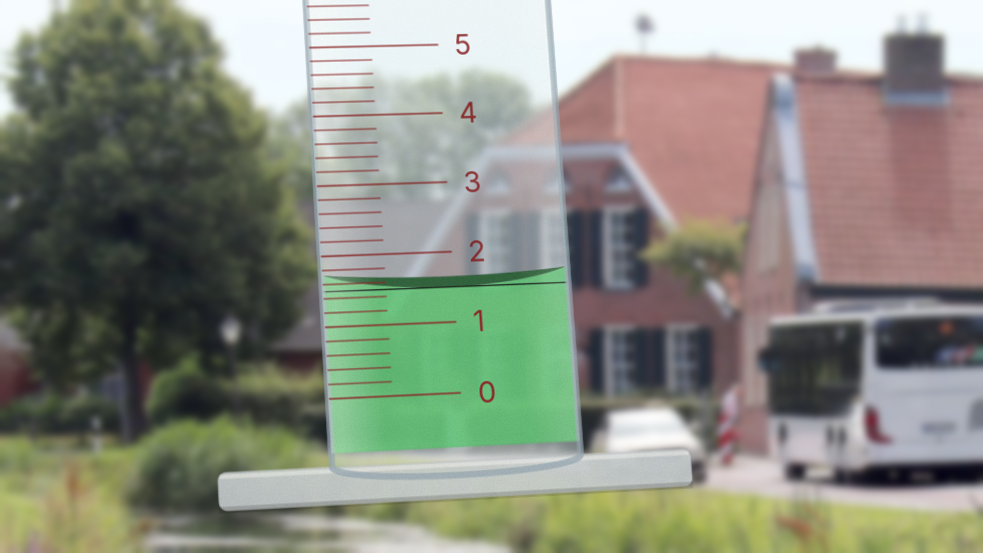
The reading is 1.5 mL
